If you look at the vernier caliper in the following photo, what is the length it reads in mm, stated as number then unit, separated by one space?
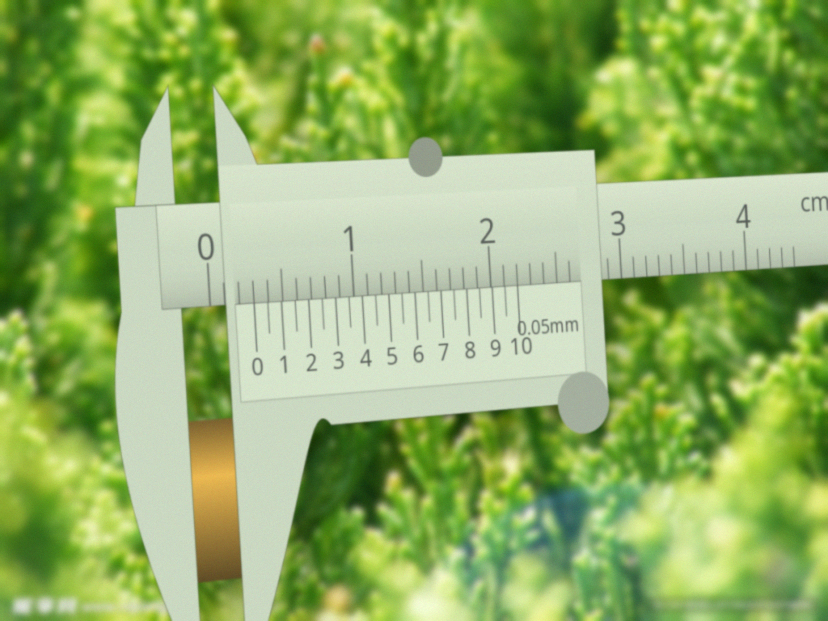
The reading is 3.0 mm
